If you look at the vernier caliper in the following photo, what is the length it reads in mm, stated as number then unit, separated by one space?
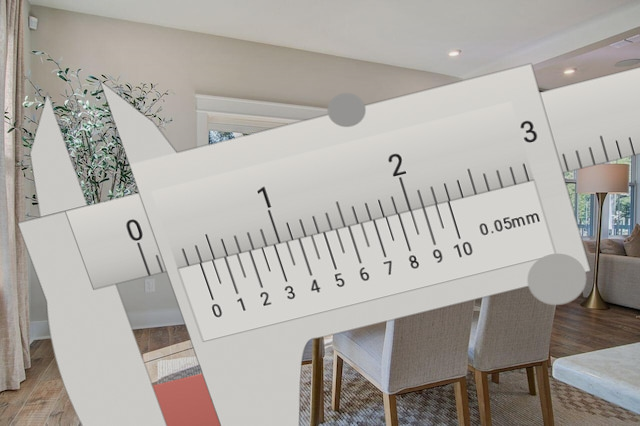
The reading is 3.9 mm
